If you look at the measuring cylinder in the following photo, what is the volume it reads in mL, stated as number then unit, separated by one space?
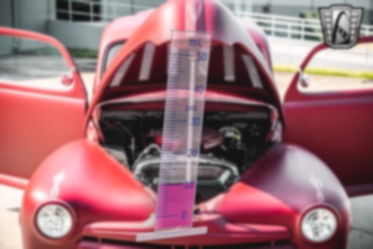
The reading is 10 mL
